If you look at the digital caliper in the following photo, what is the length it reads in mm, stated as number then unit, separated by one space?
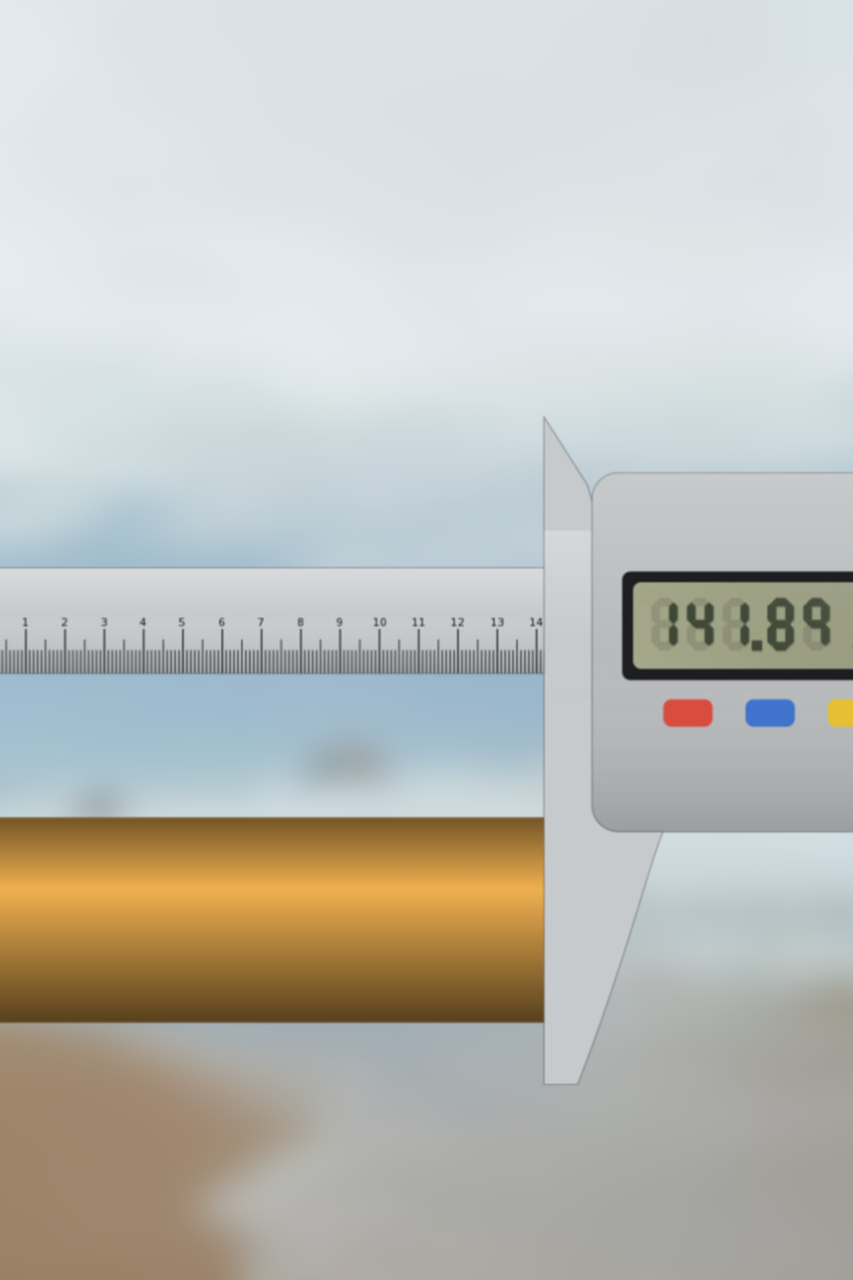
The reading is 141.89 mm
